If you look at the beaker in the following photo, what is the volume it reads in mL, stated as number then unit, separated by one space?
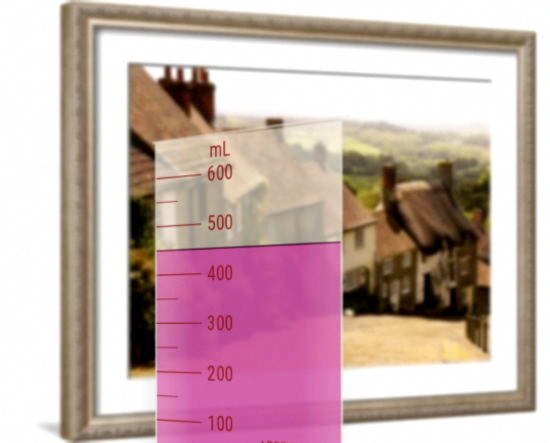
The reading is 450 mL
